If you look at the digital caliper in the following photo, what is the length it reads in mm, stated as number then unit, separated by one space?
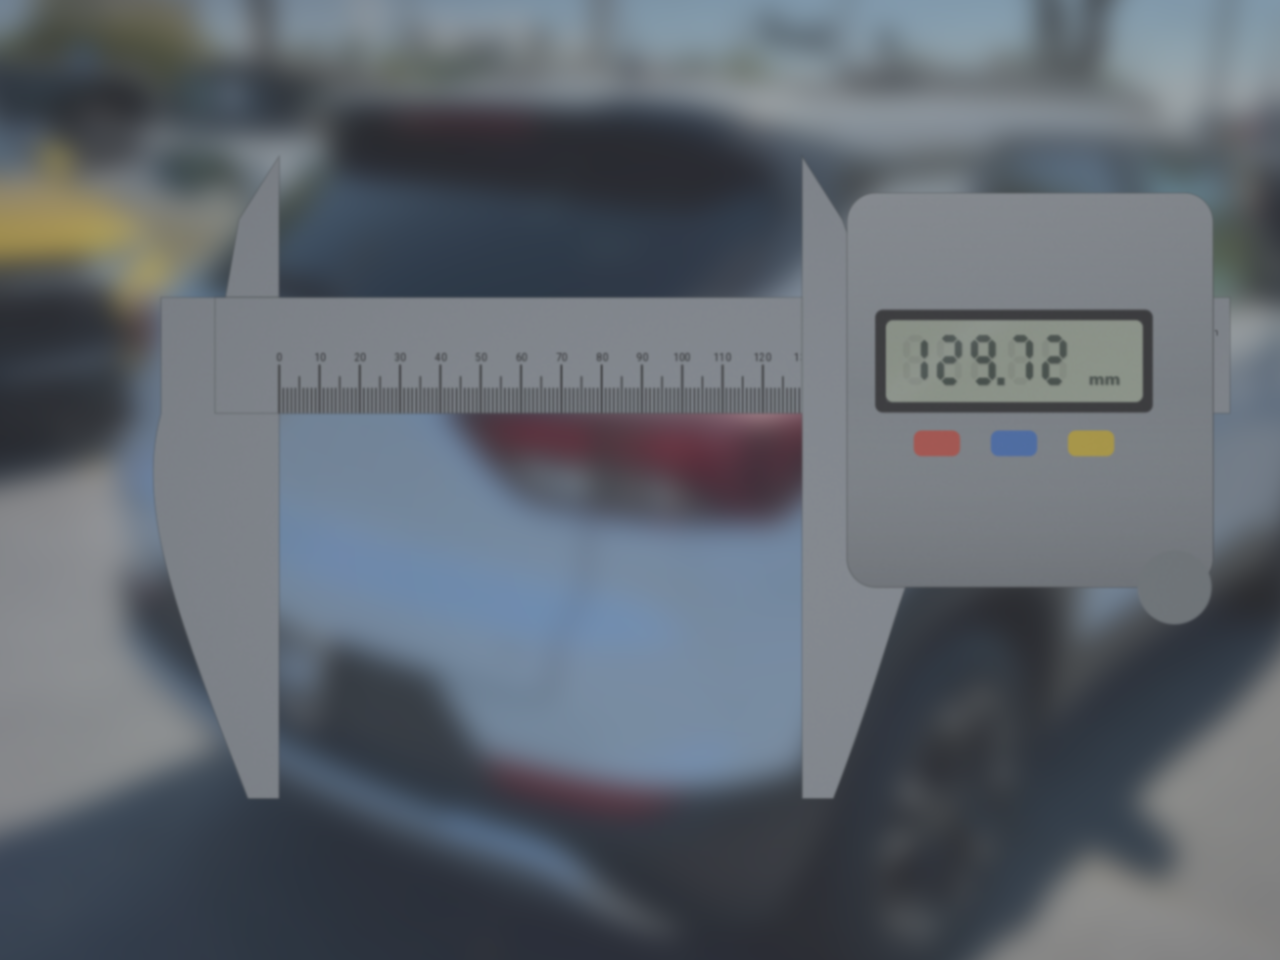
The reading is 129.72 mm
